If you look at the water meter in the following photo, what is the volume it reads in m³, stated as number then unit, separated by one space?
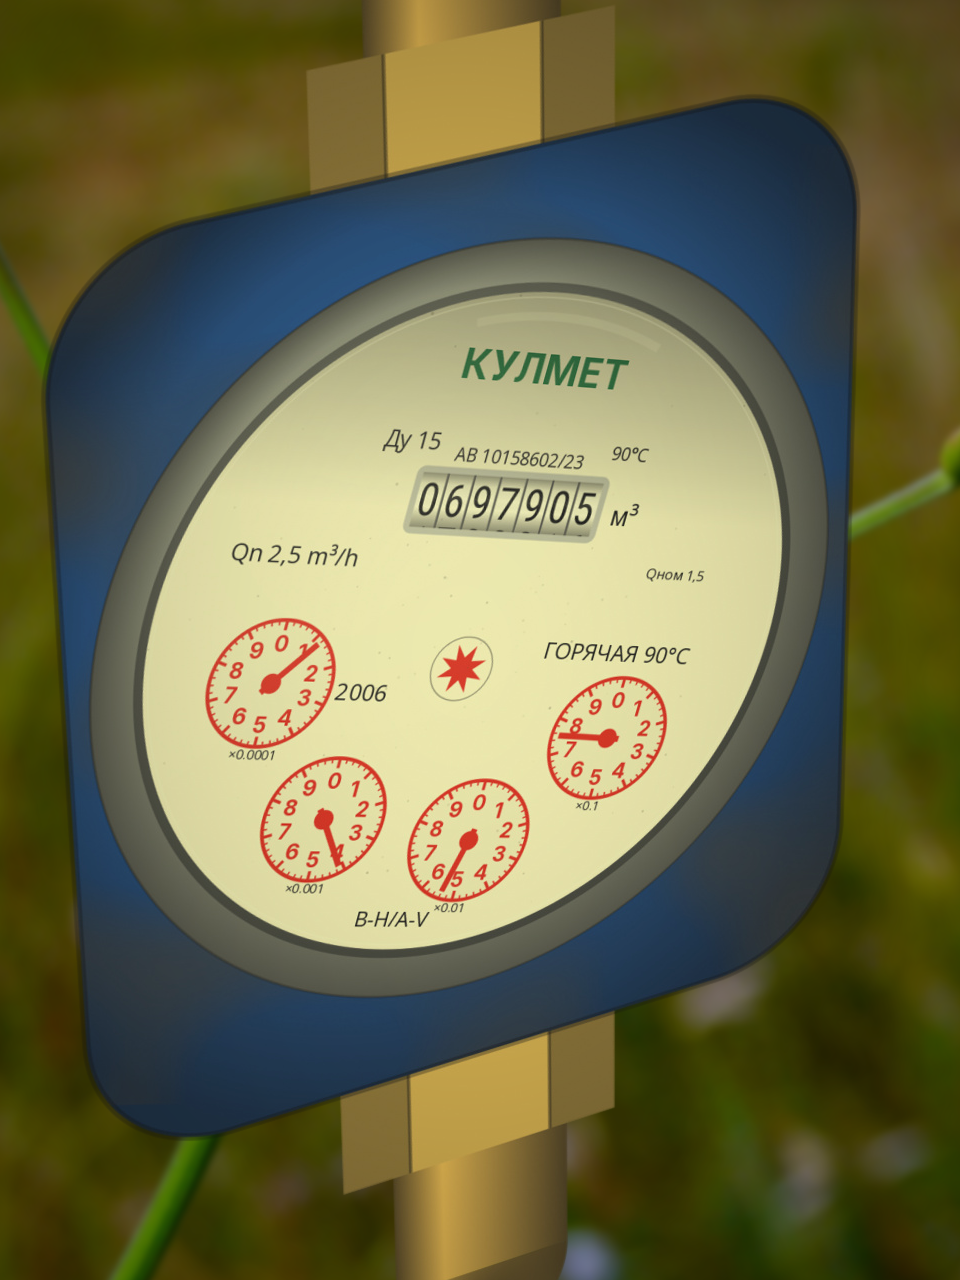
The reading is 697905.7541 m³
